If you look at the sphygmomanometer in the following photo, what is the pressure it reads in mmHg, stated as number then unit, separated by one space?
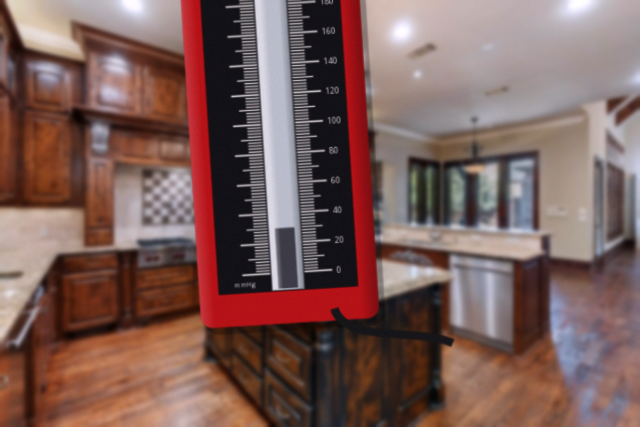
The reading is 30 mmHg
